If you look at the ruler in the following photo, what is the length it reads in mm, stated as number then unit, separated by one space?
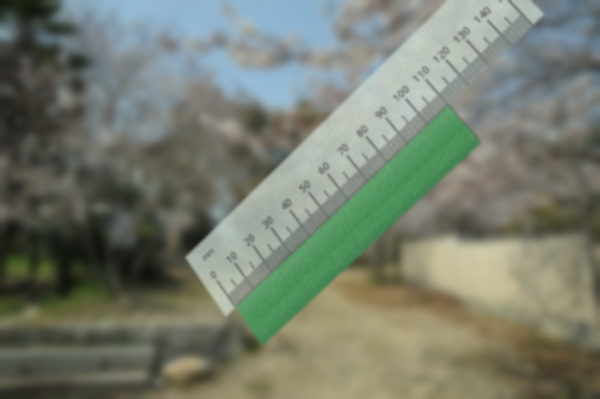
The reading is 110 mm
